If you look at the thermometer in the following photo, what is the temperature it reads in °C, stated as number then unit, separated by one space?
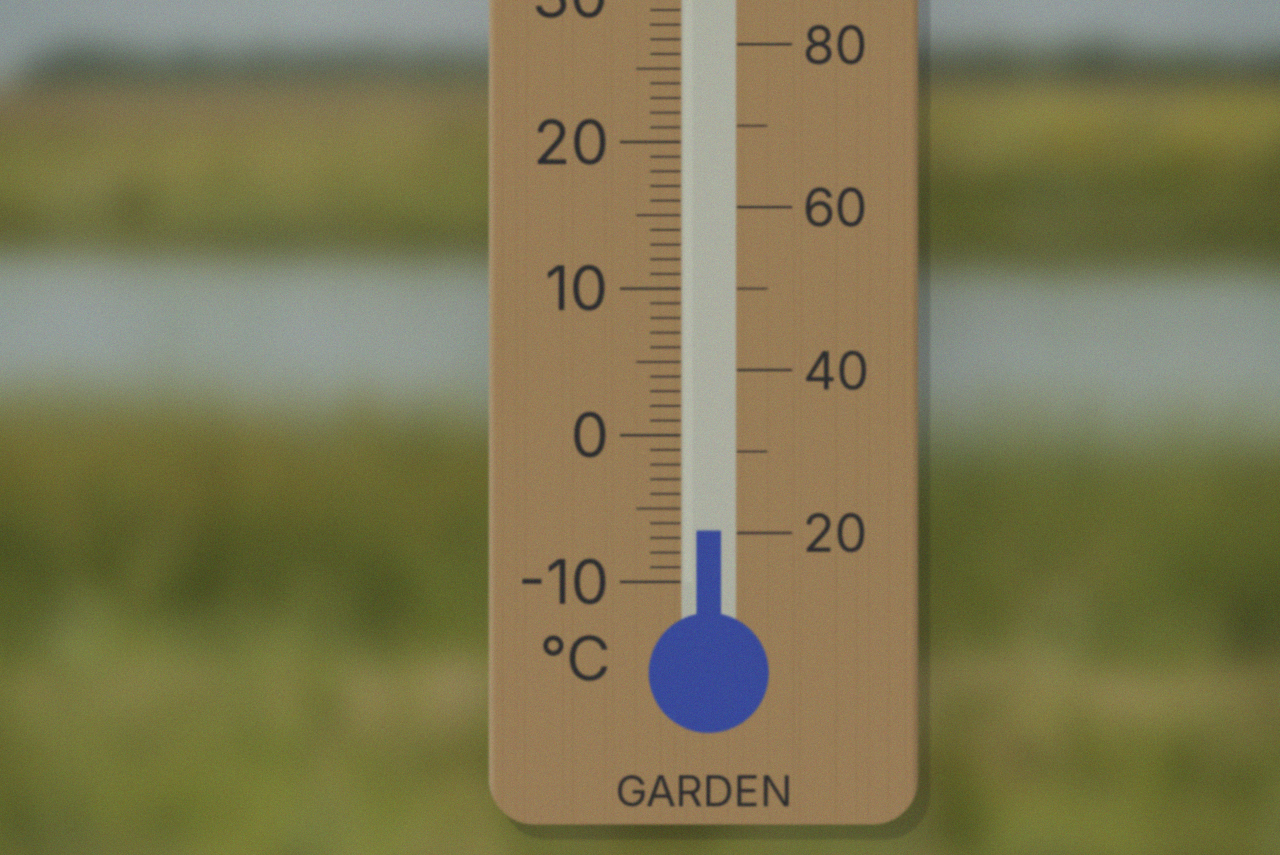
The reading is -6.5 °C
